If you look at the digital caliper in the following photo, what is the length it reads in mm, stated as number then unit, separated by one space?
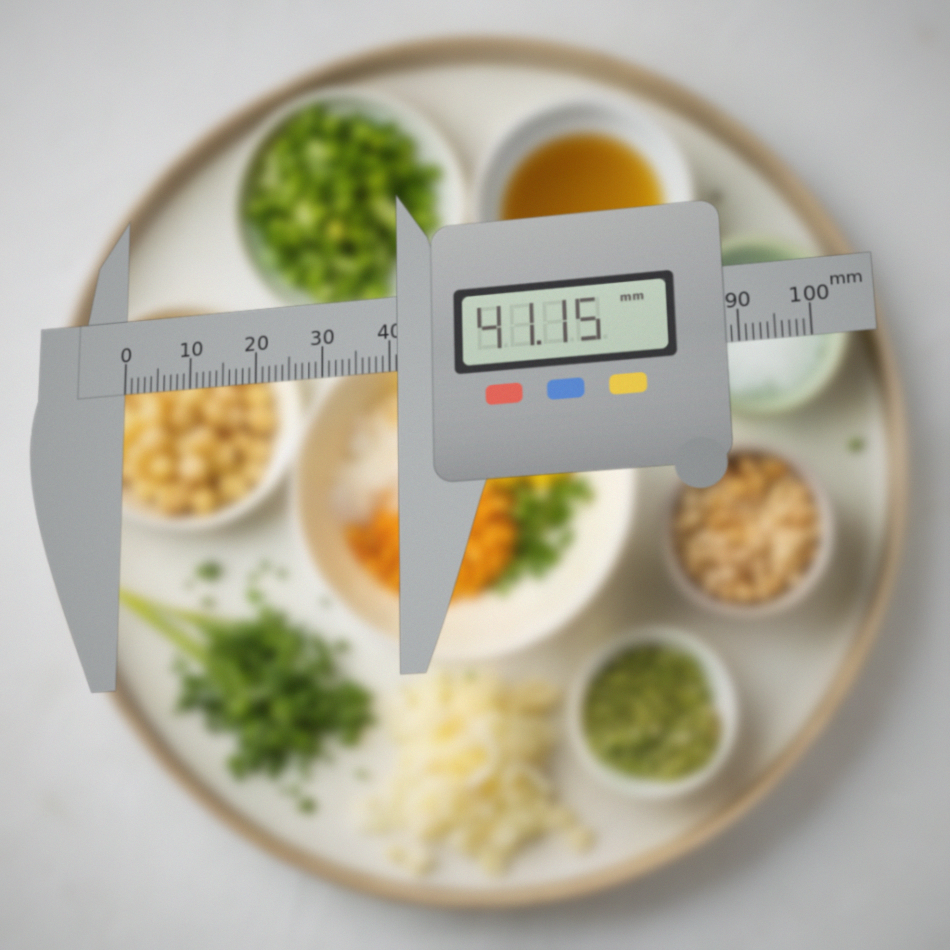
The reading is 41.15 mm
